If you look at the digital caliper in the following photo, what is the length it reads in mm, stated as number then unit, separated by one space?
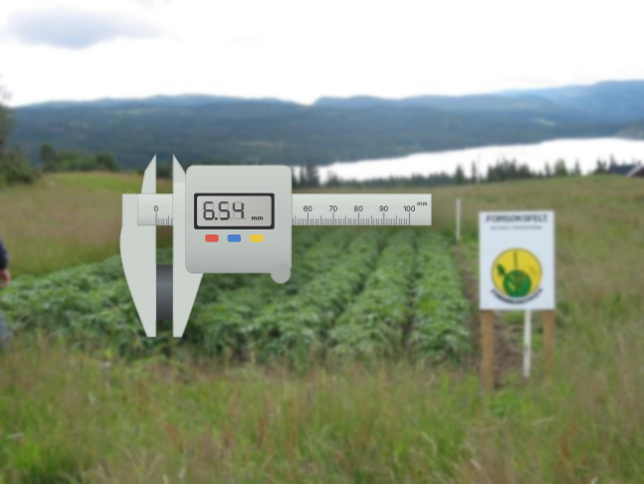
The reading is 6.54 mm
